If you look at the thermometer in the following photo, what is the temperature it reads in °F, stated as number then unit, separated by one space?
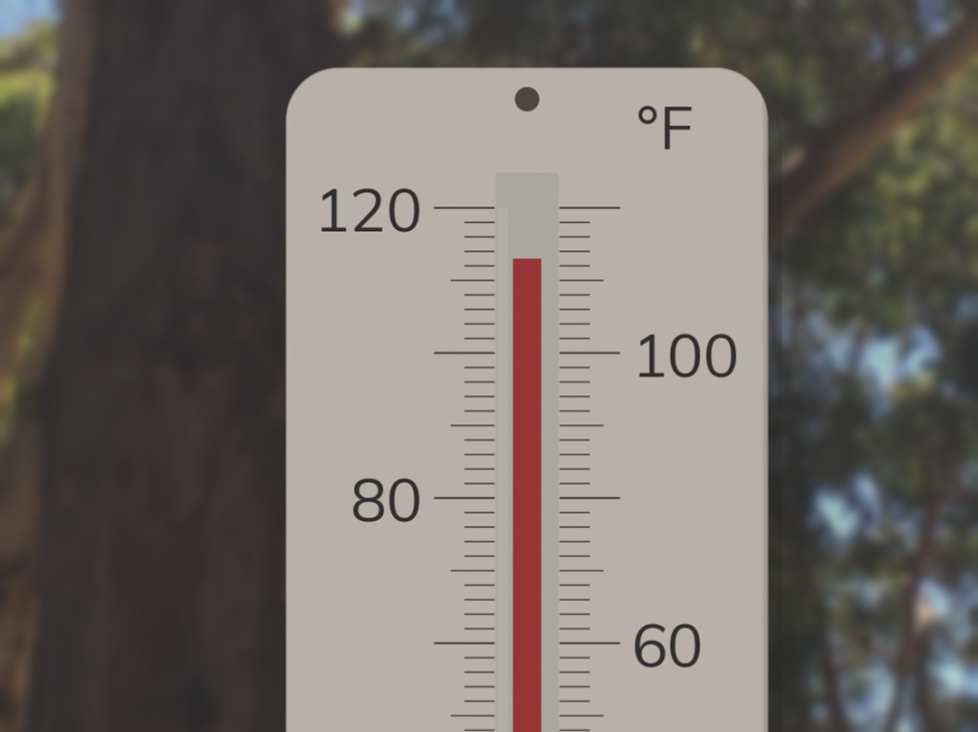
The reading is 113 °F
